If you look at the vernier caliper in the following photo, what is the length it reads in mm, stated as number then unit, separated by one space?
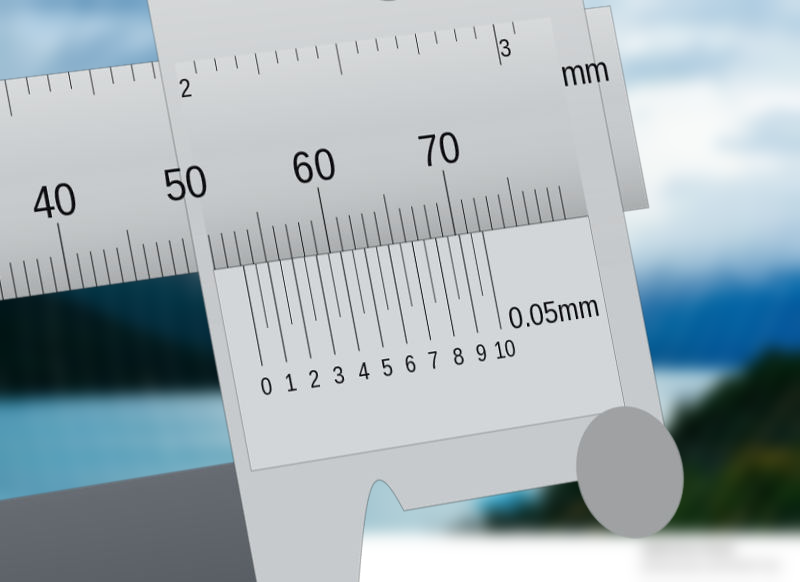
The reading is 53.2 mm
